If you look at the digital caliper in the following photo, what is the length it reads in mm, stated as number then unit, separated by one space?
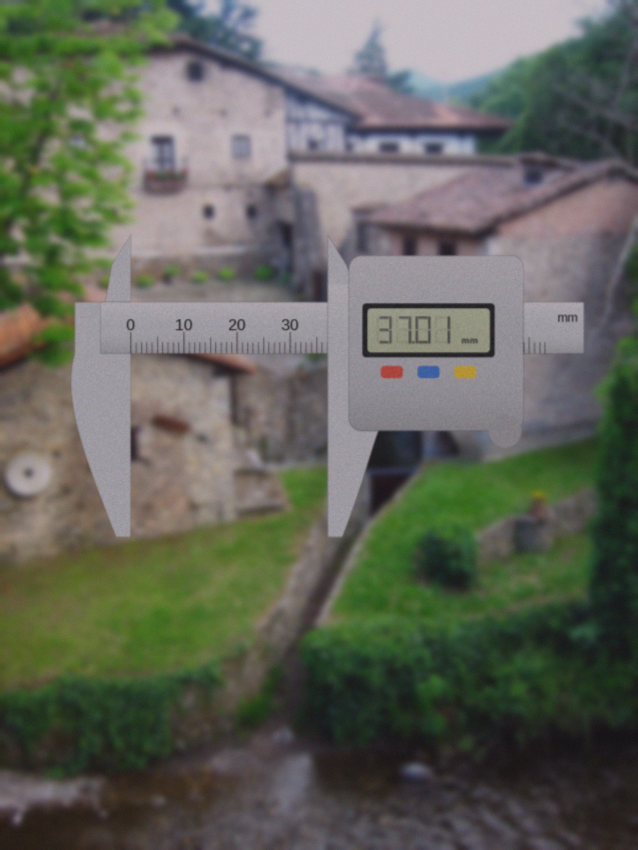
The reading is 37.01 mm
